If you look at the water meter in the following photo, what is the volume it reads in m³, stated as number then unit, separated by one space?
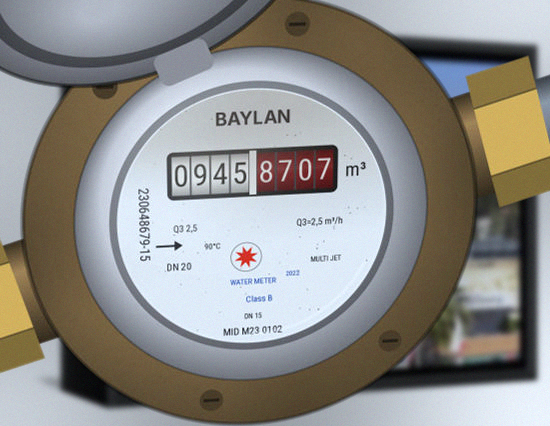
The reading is 945.8707 m³
